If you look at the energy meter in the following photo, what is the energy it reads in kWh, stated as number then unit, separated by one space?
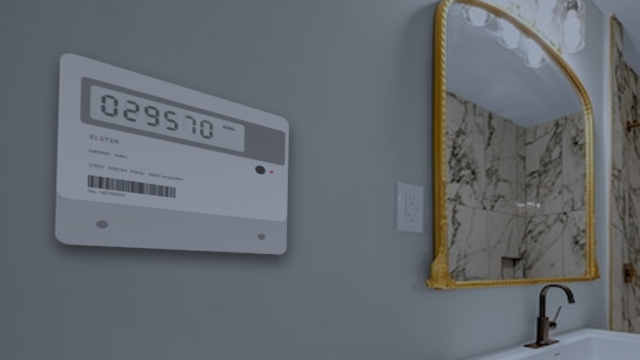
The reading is 29570 kWh
